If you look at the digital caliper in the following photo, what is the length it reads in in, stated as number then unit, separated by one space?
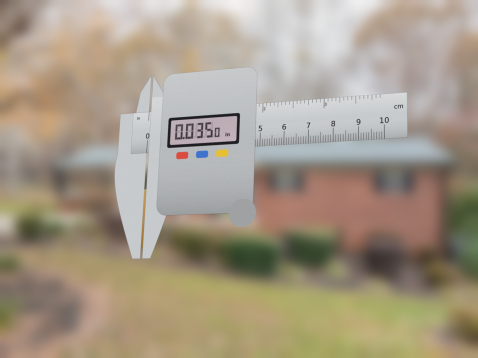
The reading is 0.0350 in
